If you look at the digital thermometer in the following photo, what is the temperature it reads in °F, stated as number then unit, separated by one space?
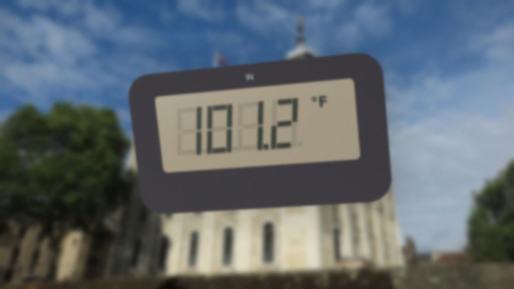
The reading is 101.2 °F
